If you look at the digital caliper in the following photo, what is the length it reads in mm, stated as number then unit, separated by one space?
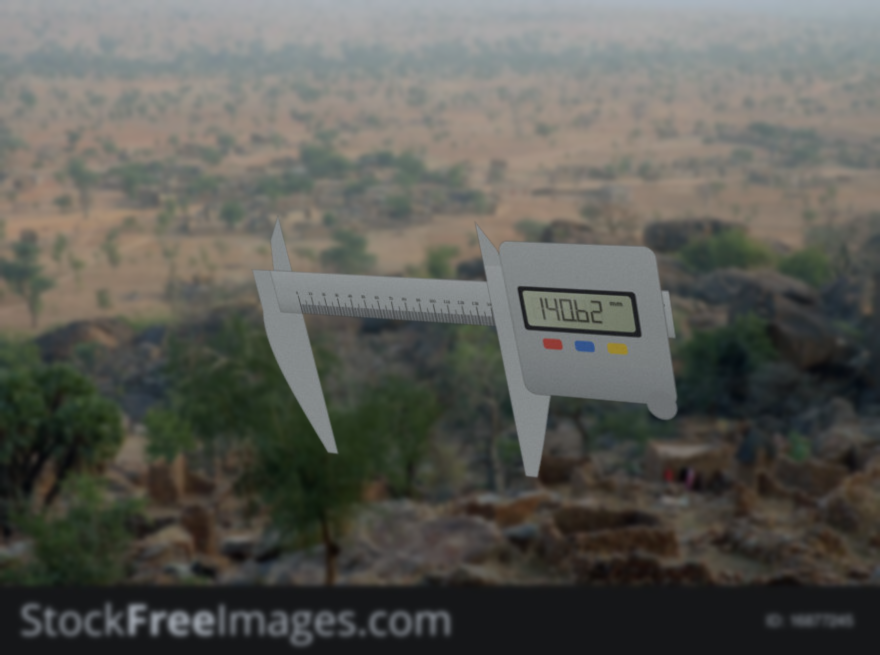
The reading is 140.62 mm
